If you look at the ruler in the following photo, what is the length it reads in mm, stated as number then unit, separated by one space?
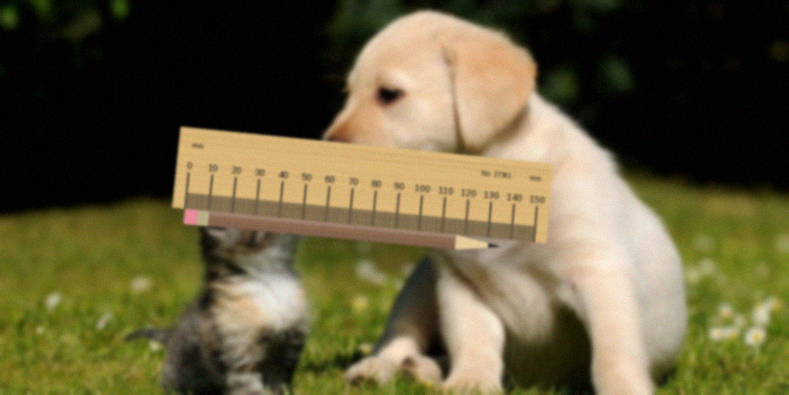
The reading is 135 mm
